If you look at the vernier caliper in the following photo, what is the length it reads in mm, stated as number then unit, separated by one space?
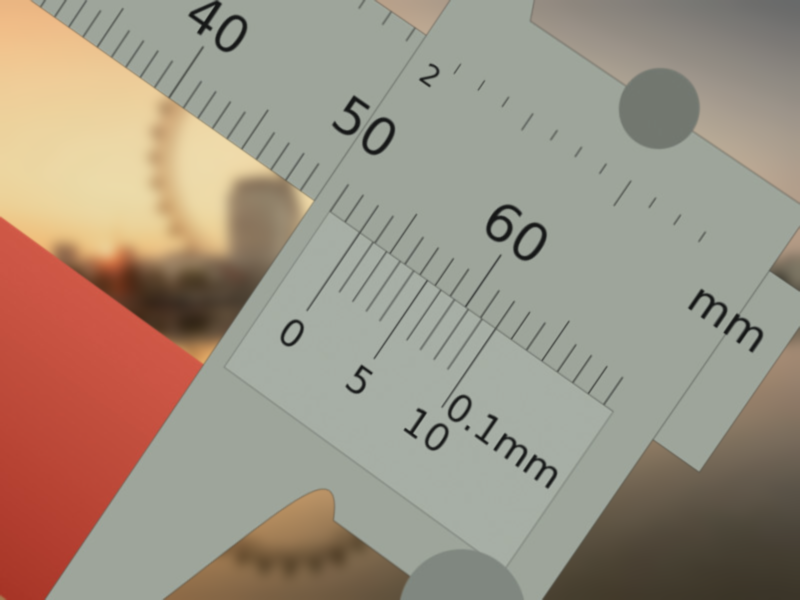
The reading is 53.0 mm
